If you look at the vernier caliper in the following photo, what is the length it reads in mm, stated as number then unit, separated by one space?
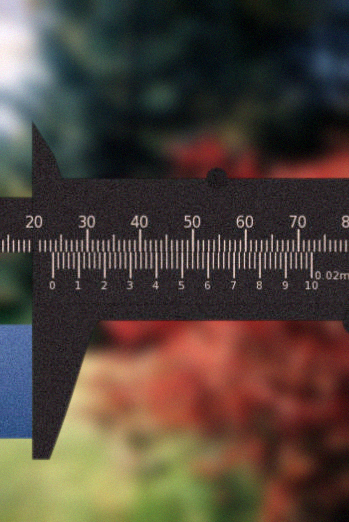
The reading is 23.5 mm
